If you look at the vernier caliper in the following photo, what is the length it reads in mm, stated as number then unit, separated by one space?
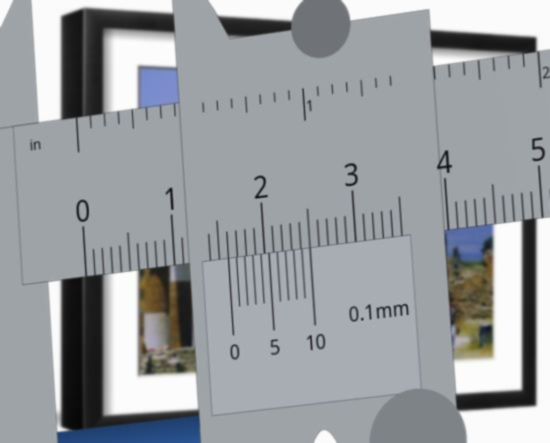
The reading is 16.0 mm
